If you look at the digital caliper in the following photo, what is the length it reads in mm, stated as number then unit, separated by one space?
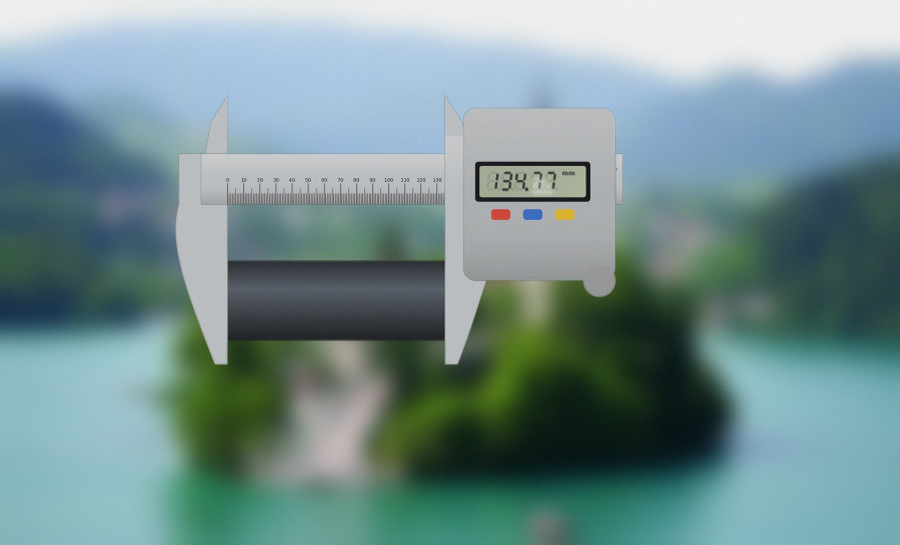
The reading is 134.77 mm
